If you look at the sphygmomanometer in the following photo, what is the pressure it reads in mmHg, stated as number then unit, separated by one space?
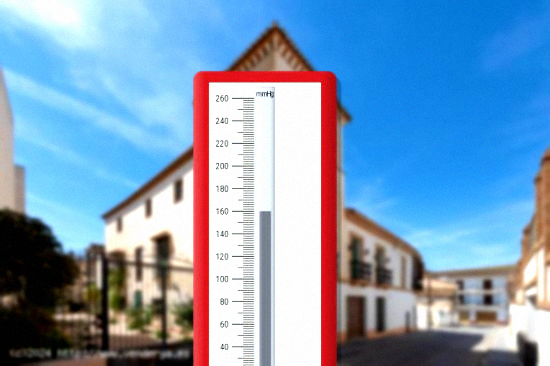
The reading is 160 mmHg
